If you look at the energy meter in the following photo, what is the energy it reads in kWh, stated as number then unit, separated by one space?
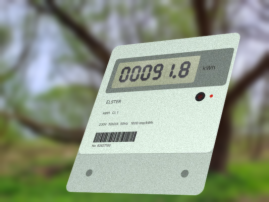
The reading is 91.8 kWh
